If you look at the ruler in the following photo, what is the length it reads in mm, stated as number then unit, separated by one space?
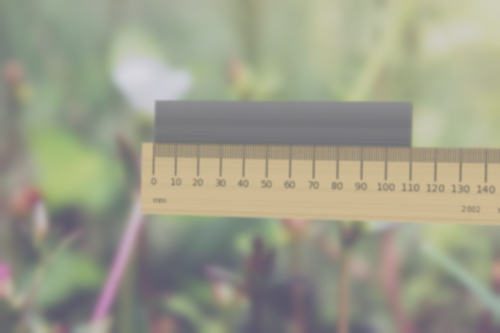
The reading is 110 mm
